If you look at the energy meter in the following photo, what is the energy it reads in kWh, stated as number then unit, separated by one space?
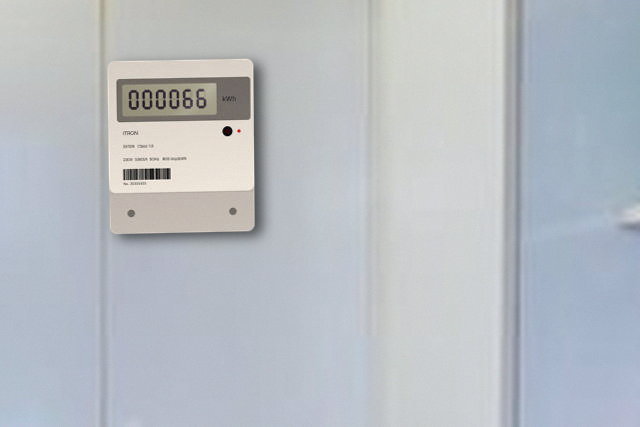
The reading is 66 kWh
